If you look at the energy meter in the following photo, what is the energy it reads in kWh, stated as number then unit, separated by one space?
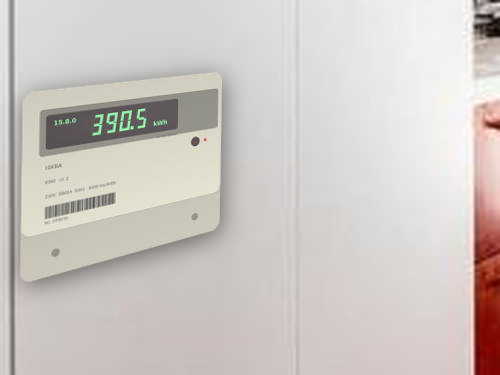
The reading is 390.5 kWh
